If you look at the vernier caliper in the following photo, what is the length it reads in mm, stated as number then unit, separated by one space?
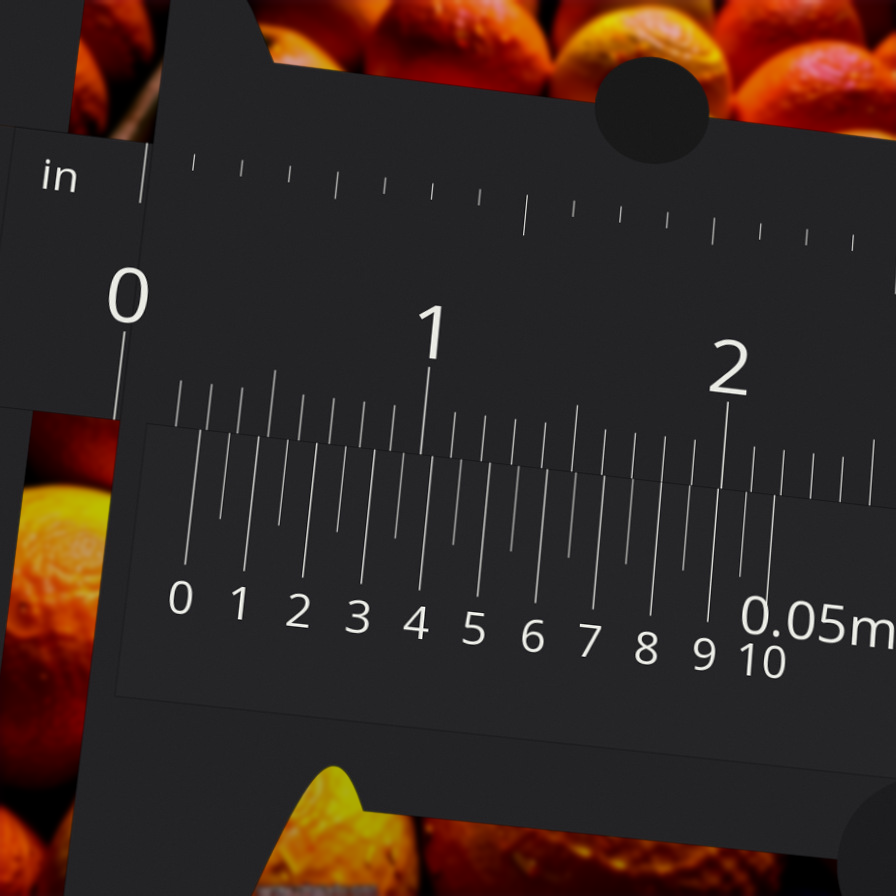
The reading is 2.80 mm
